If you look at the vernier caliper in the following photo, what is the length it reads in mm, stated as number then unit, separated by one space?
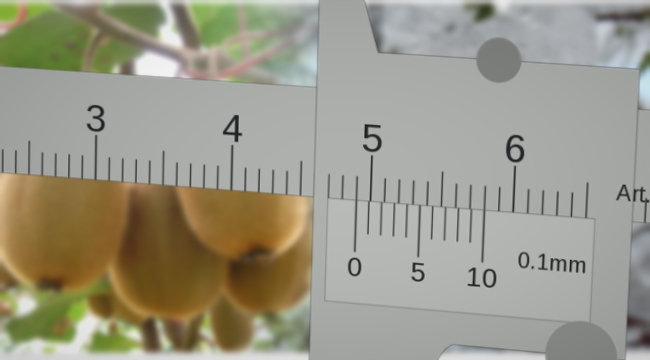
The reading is 49.0 mm
